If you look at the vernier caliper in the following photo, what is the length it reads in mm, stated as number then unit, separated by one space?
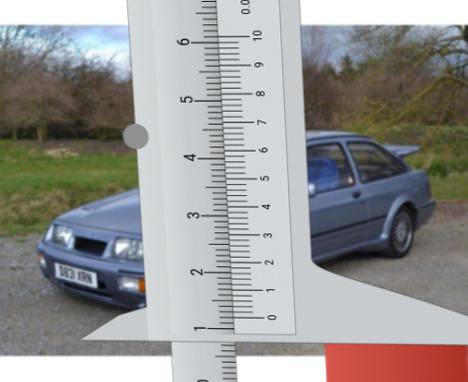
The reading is 12.0 mm
